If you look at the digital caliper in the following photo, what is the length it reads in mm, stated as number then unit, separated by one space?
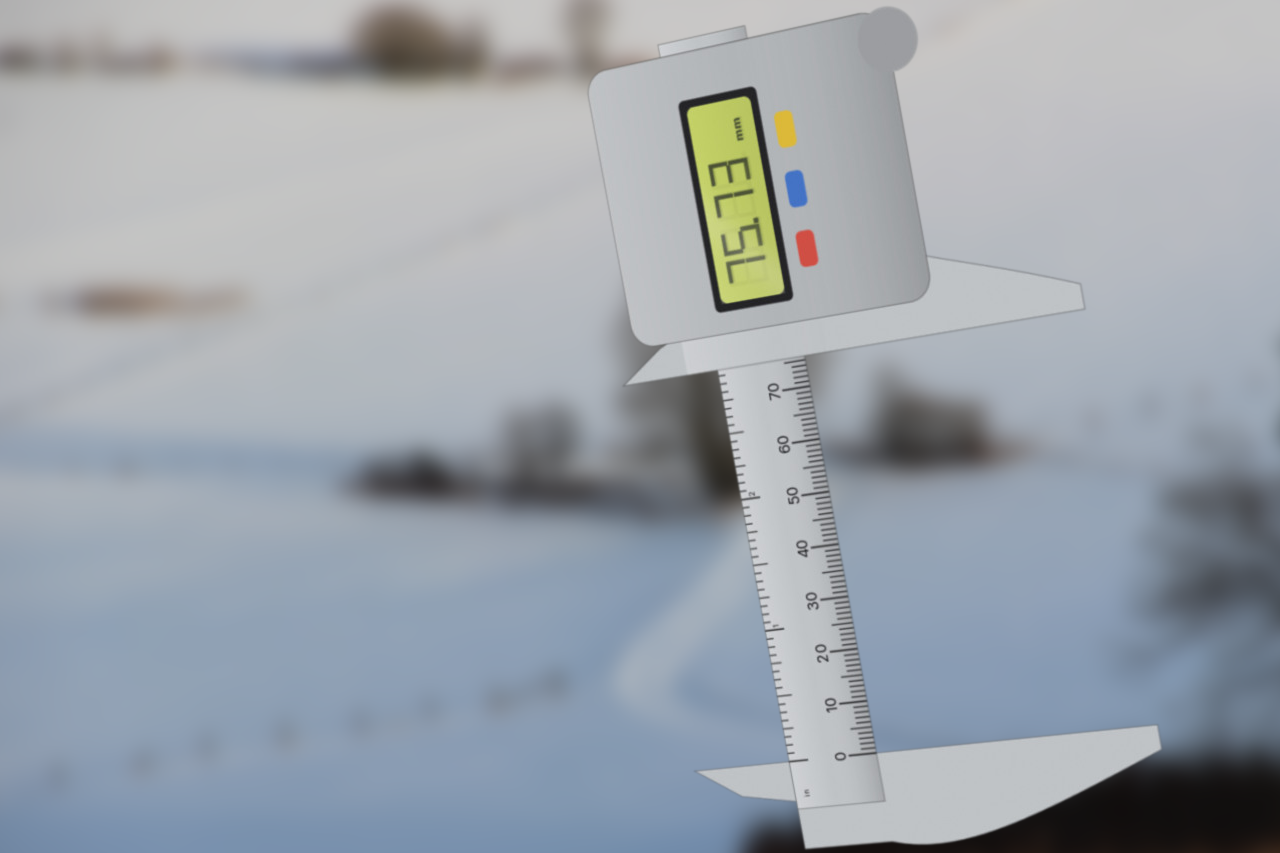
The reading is 75.73 mm
